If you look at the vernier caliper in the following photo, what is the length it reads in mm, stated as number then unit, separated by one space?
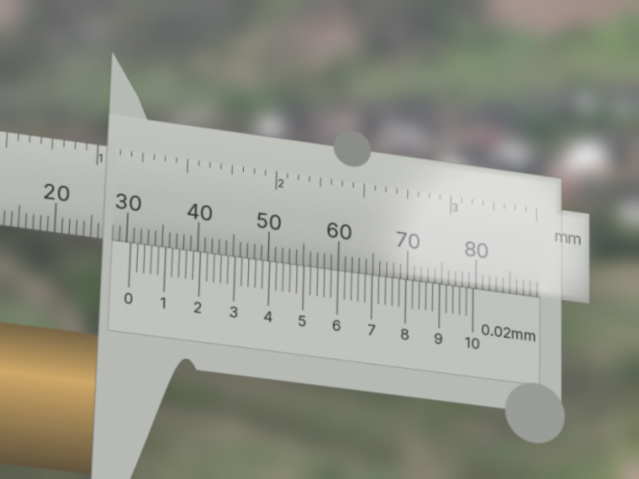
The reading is 30.6 mm
